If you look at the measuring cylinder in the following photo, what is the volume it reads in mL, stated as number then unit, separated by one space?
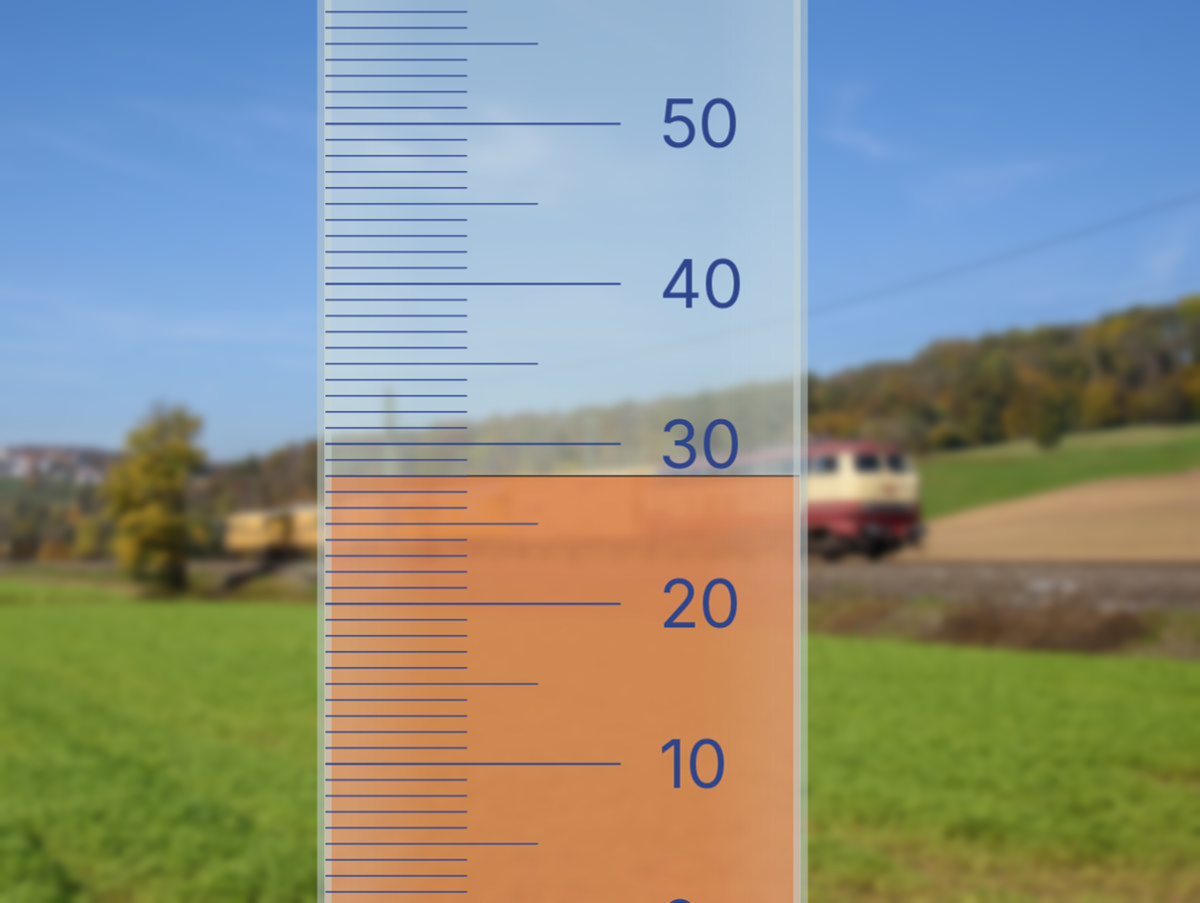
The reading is 28 mL
